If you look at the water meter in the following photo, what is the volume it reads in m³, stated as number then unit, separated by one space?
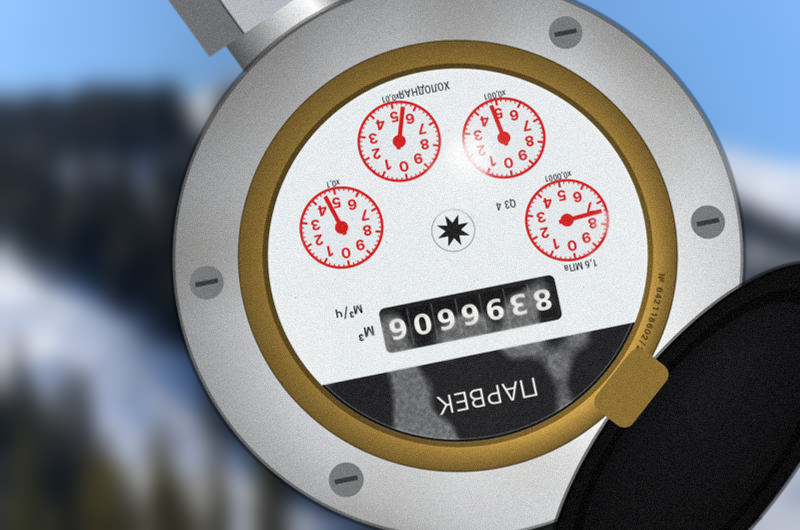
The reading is 8396606.4547 m³
